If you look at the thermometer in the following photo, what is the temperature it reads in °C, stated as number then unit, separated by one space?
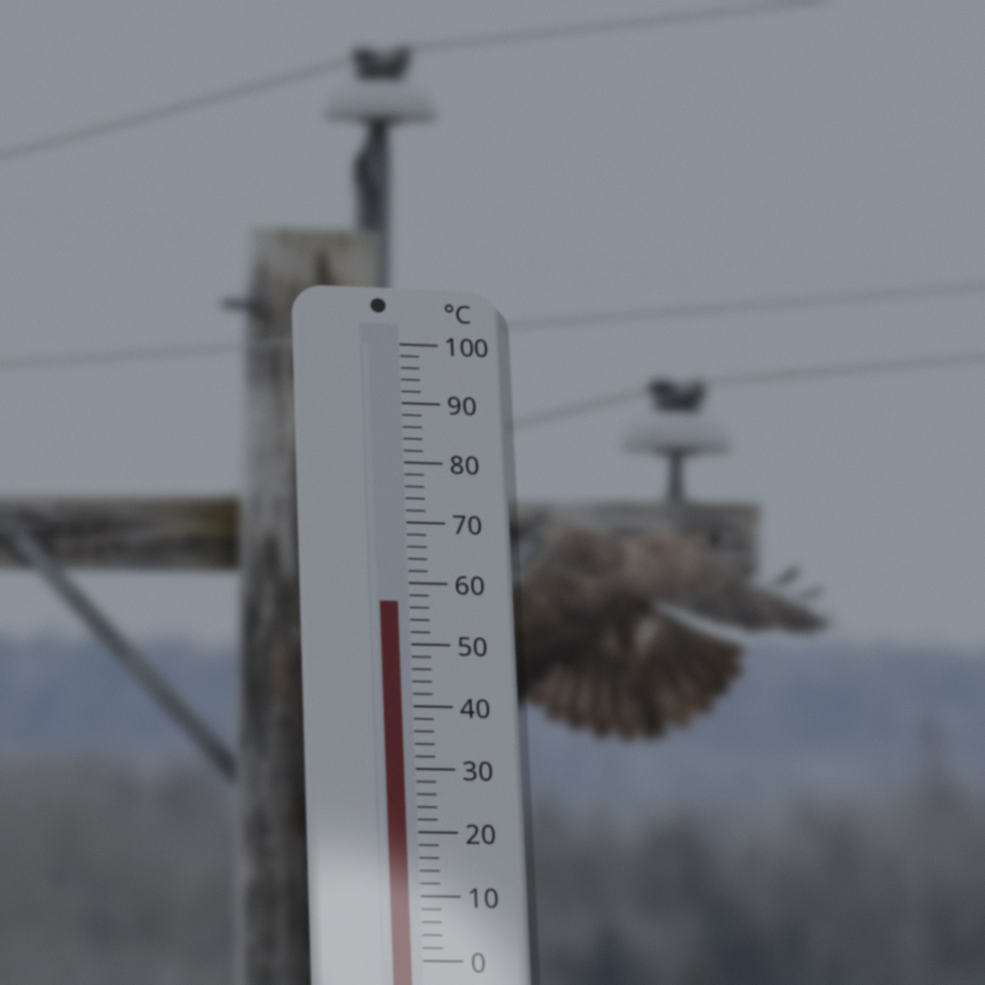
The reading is 57 °C
